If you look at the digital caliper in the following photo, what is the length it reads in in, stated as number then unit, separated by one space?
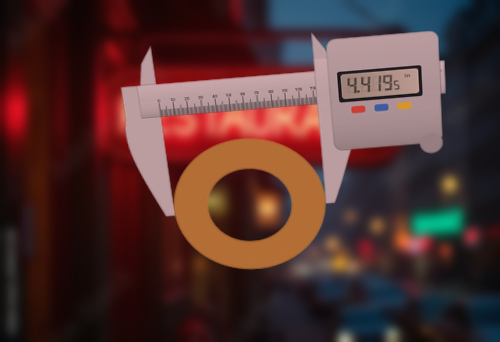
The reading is 4.4195 in
